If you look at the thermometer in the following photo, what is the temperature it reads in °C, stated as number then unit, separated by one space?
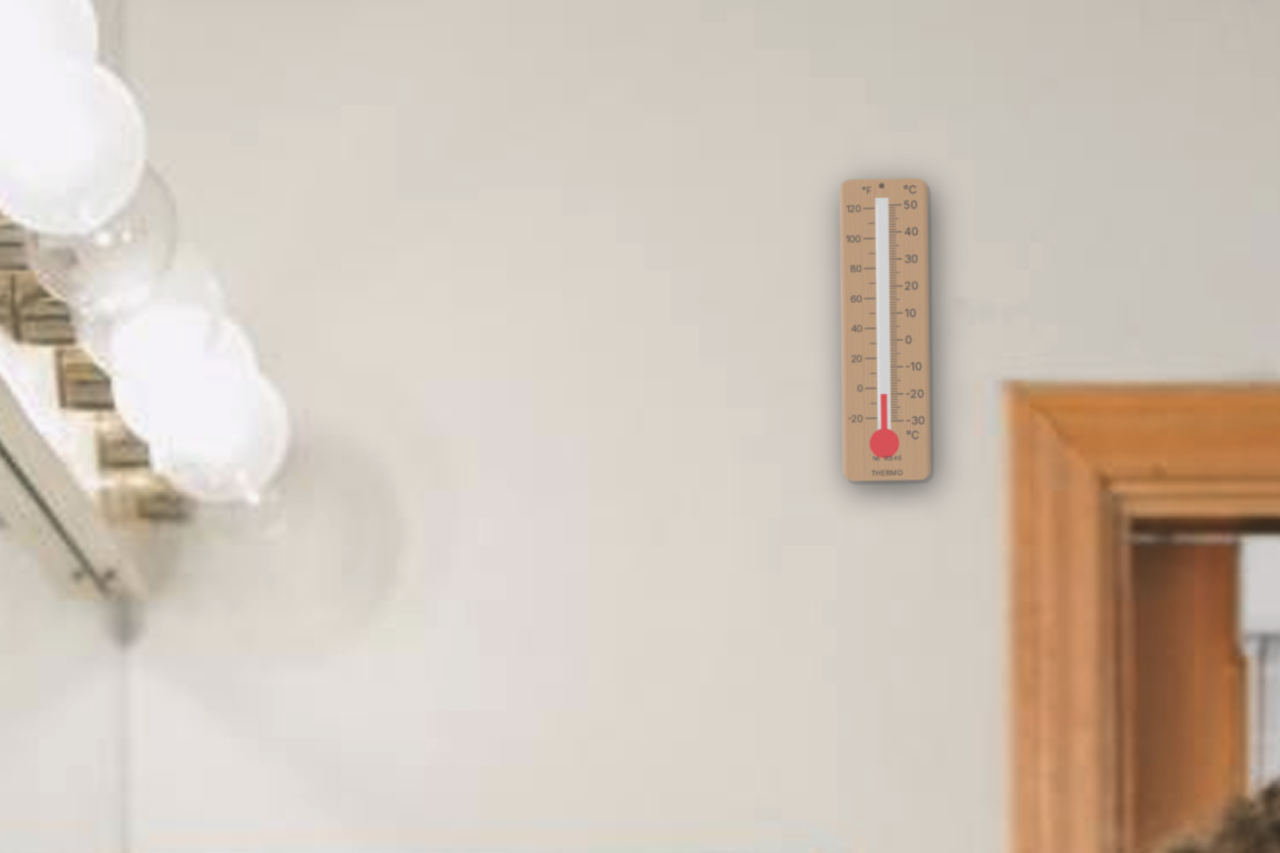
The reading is -20 °C
